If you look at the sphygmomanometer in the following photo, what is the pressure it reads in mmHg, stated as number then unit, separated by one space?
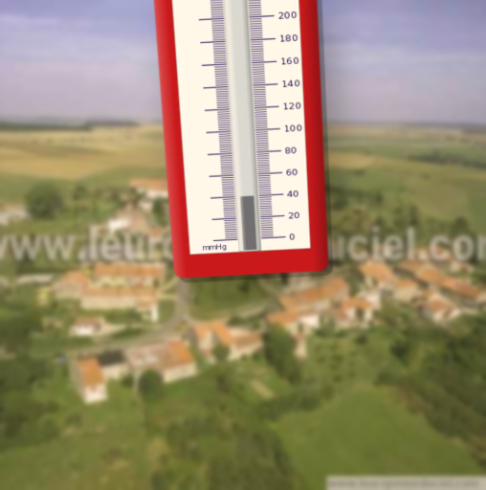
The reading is 40 mmHg
